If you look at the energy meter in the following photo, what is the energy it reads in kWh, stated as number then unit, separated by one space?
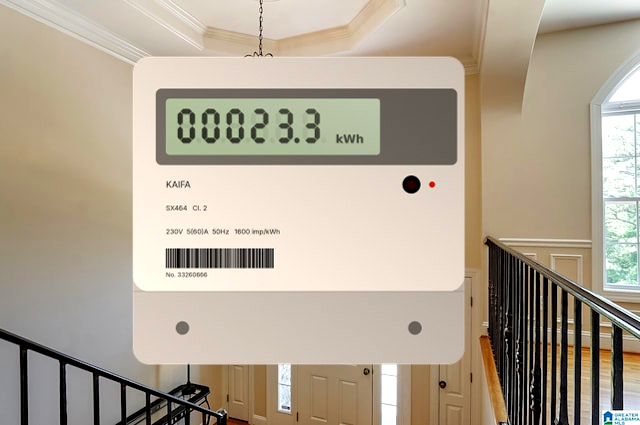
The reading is 23.3 kWh
